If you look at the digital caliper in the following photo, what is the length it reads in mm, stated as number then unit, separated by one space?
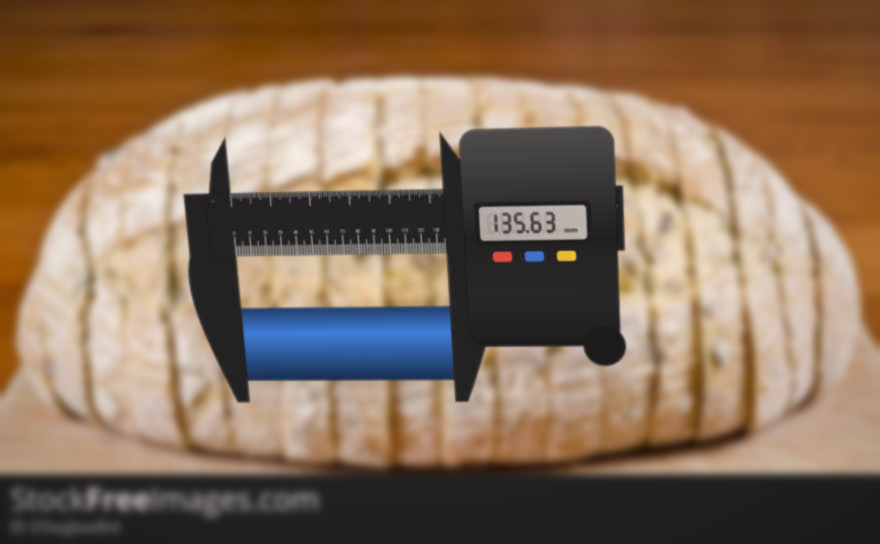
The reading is 135.63 mm
